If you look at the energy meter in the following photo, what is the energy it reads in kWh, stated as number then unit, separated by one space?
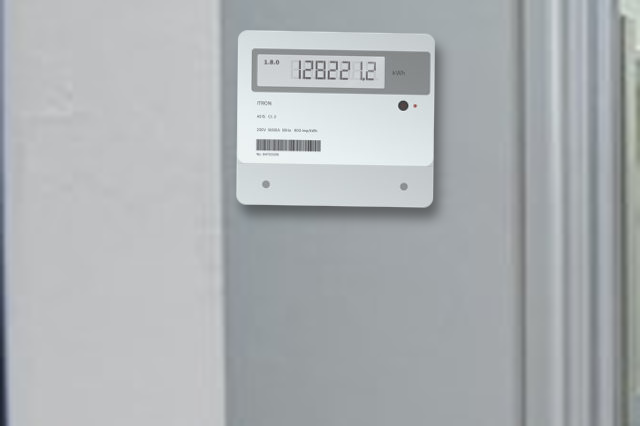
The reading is 128221.2 kWh
